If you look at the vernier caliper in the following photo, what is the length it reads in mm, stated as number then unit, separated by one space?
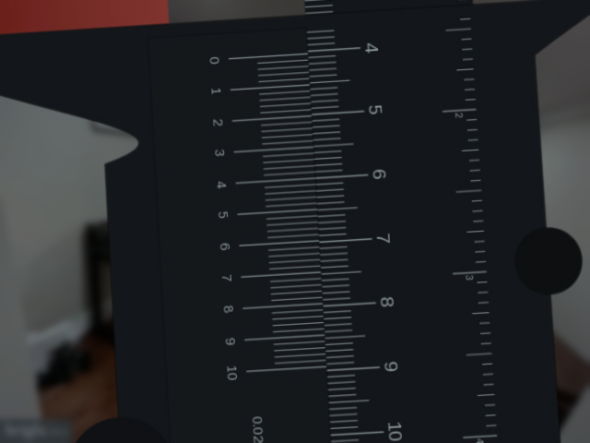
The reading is 40.4 mm
